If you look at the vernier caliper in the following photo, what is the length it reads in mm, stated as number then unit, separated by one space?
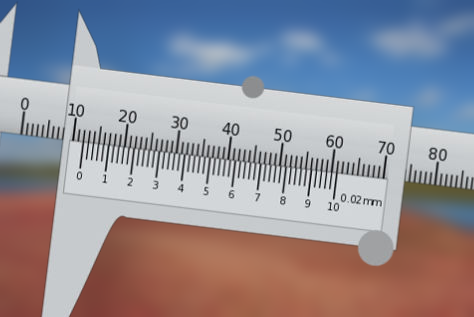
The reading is 12.0 mm
